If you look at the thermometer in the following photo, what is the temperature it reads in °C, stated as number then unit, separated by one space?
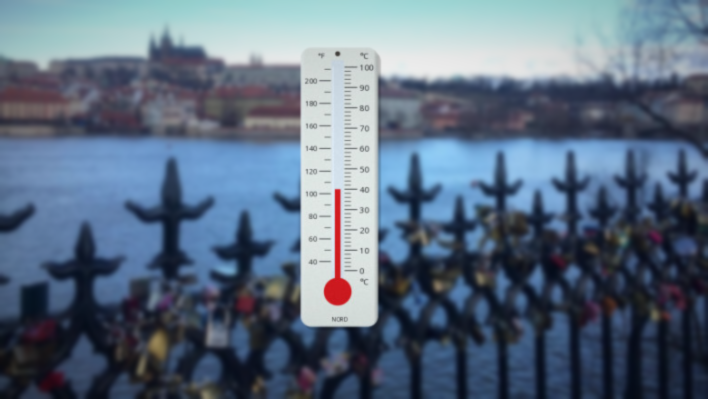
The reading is 40 °C
